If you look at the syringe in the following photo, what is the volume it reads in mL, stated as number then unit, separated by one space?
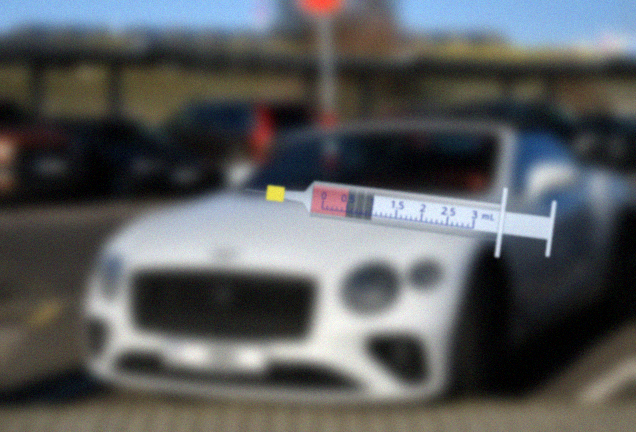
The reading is 0.5 mL
